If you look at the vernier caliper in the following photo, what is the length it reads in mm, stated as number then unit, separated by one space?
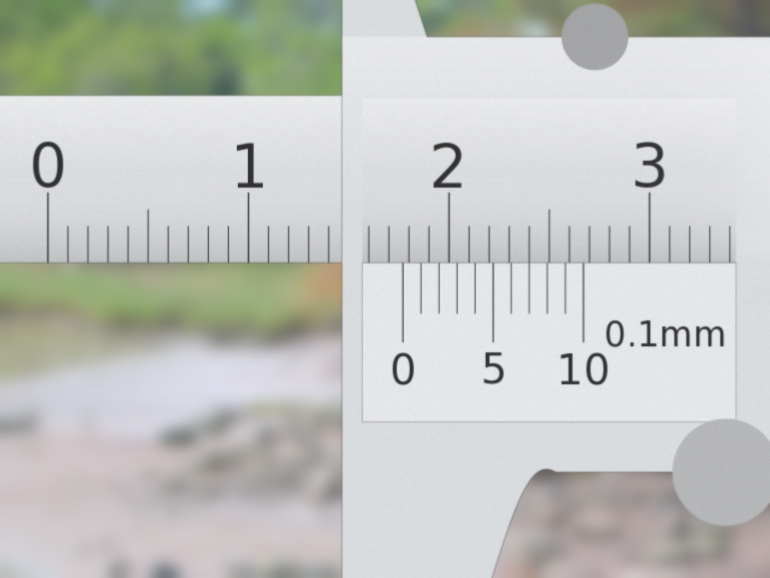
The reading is 17.7 mm
